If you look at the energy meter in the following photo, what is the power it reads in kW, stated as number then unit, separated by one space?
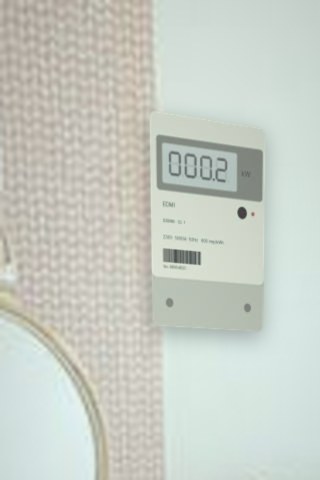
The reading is 0.2 kW
